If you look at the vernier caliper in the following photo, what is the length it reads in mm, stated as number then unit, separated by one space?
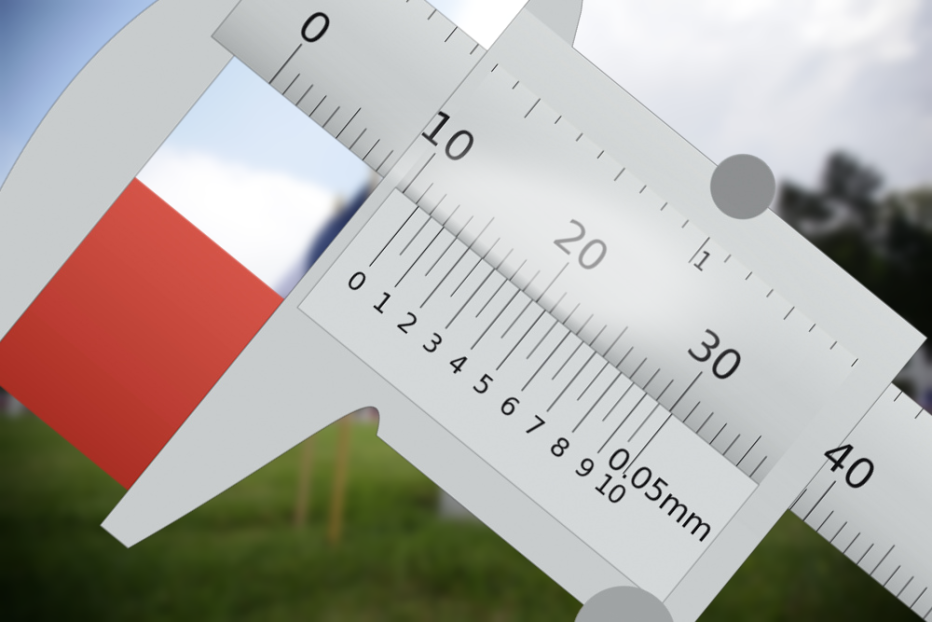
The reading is 11.2 mm
